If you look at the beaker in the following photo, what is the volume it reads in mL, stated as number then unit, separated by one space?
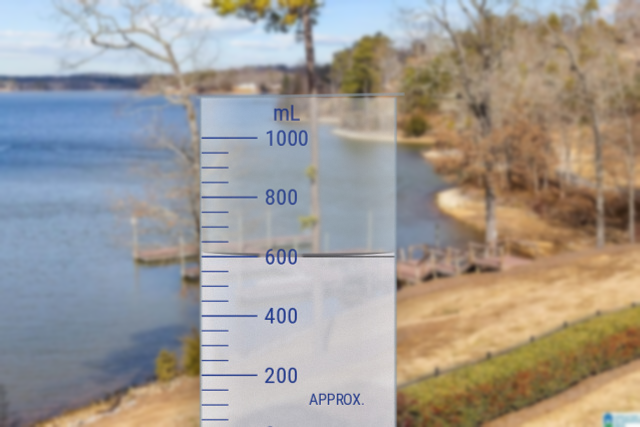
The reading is 600 mL
